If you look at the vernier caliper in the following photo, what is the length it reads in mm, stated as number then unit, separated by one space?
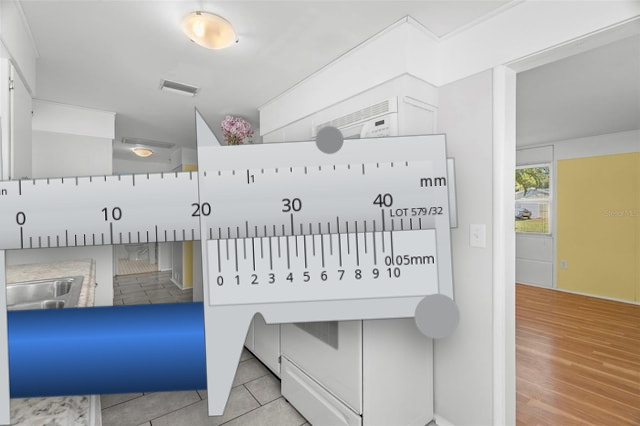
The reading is 21.8 mm
